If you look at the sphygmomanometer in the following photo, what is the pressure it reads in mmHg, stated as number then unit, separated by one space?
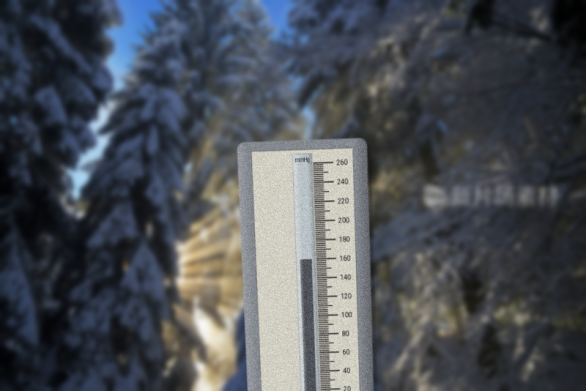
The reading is 160 mmHg
